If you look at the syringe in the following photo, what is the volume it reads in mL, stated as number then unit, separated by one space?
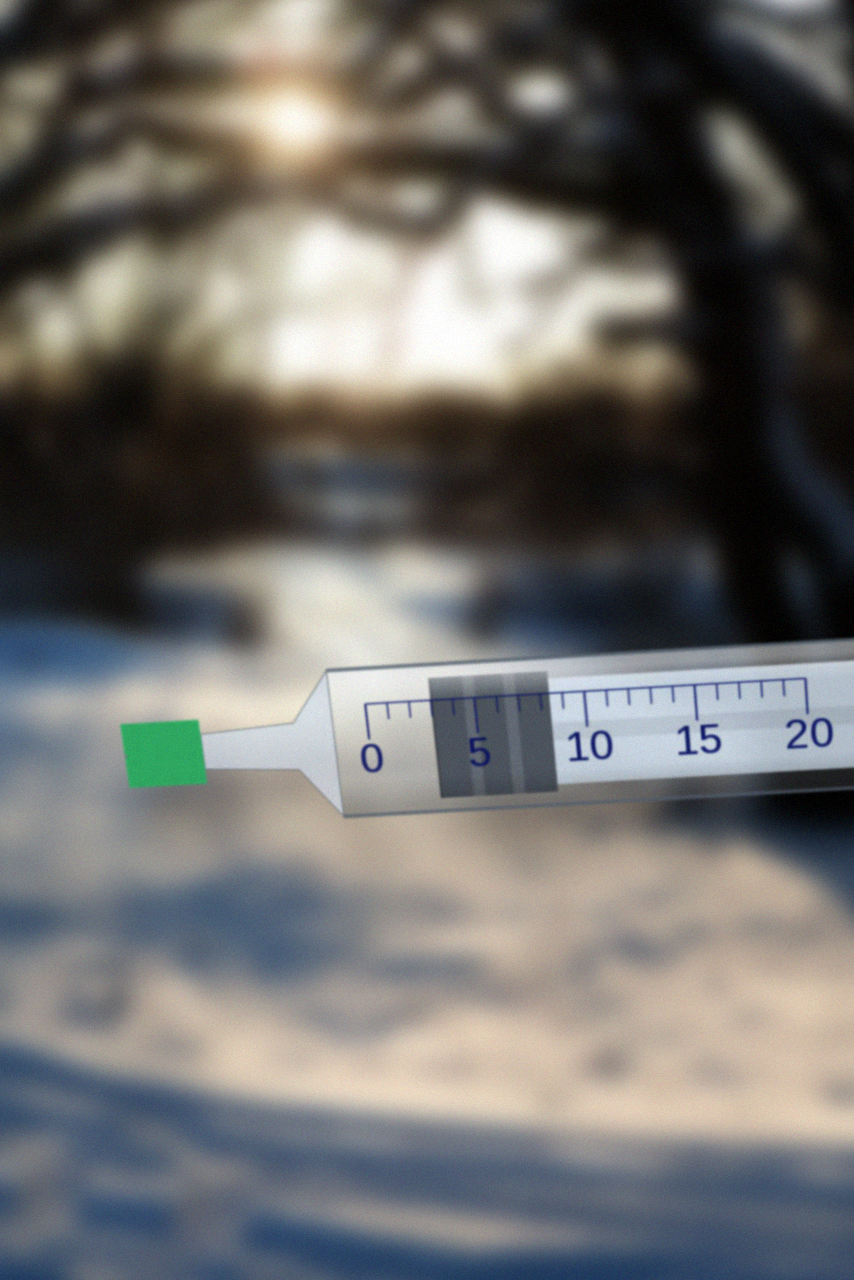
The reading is 3 mL
